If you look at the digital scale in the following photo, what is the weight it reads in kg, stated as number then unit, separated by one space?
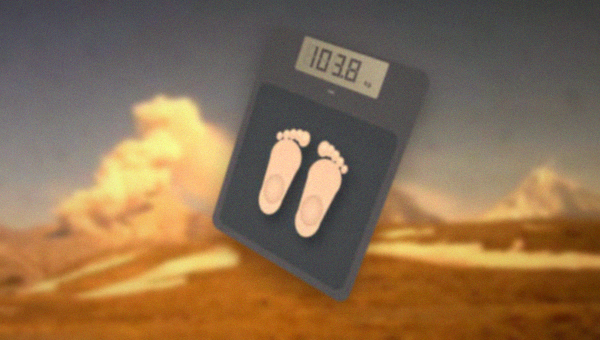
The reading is 103.8 kg
